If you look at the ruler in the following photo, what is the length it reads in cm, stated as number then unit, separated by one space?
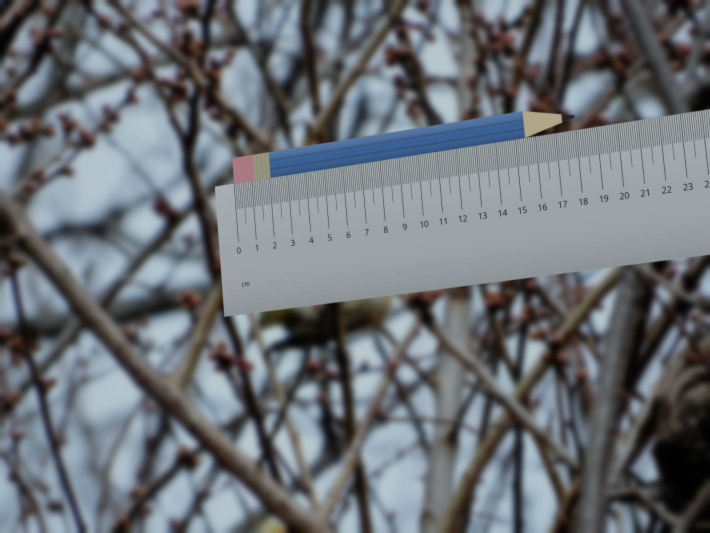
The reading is 18 cm
